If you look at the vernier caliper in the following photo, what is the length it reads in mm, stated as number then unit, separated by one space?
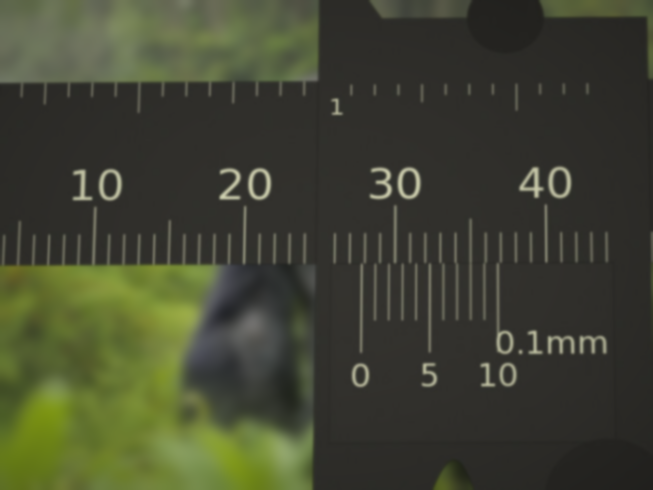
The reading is 27.8 mm
